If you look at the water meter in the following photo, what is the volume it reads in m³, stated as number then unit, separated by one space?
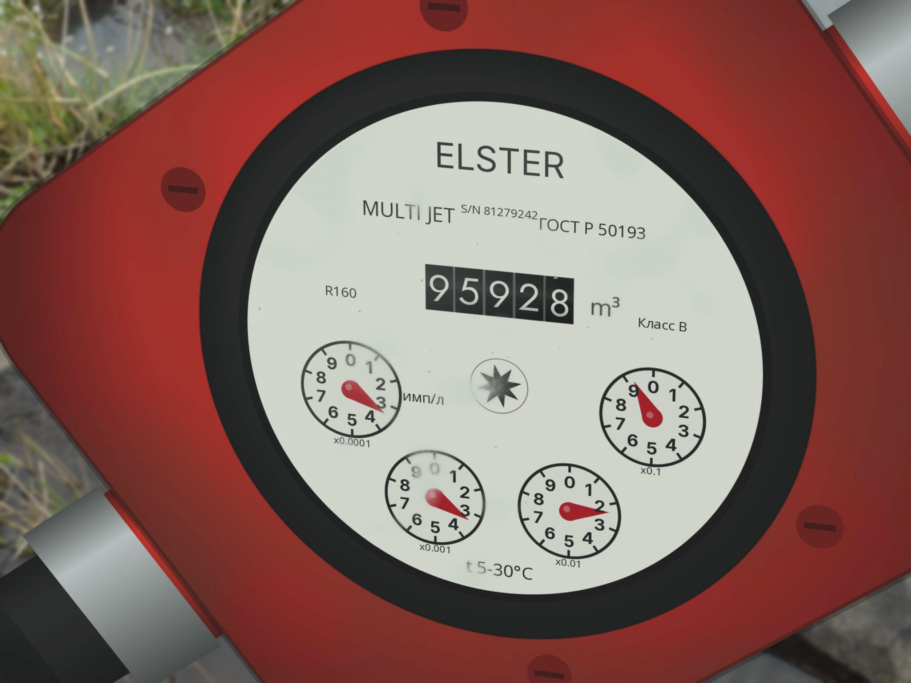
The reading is 95927.9233 m³
